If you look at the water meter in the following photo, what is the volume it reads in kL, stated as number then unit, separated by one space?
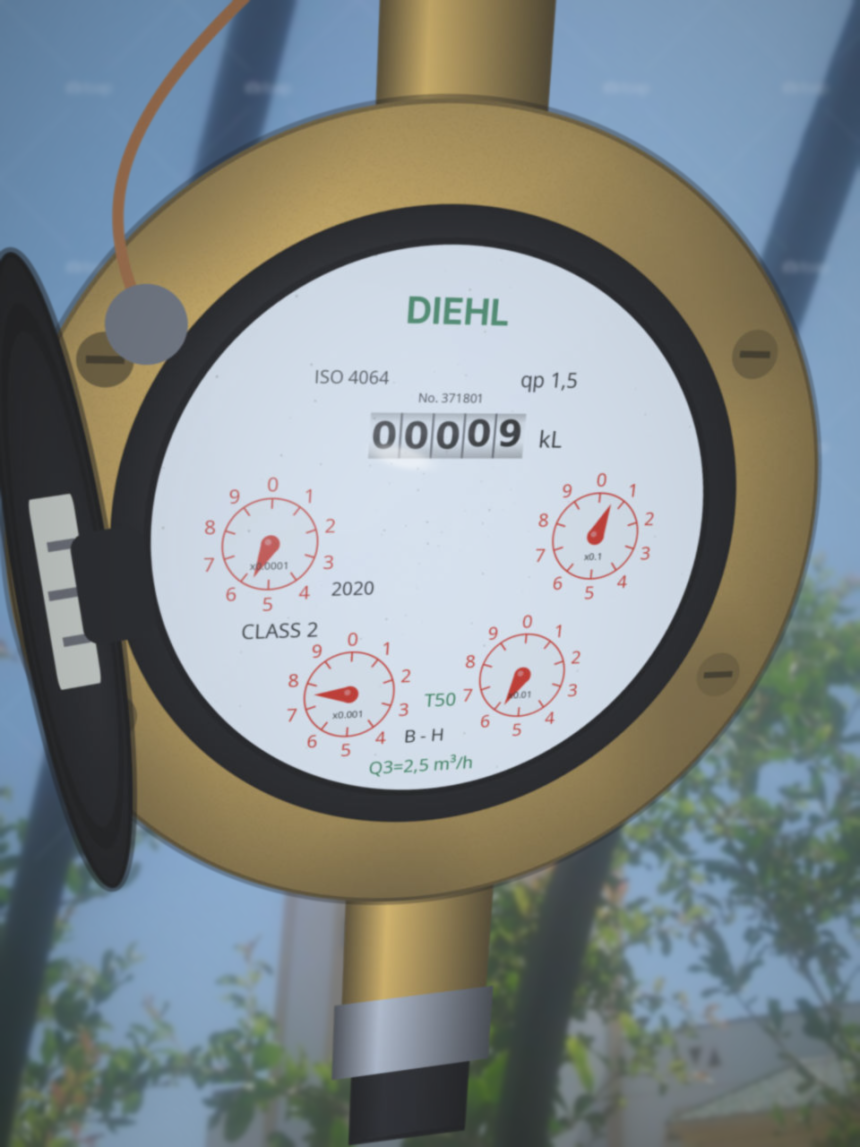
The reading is 9.0575 kL
